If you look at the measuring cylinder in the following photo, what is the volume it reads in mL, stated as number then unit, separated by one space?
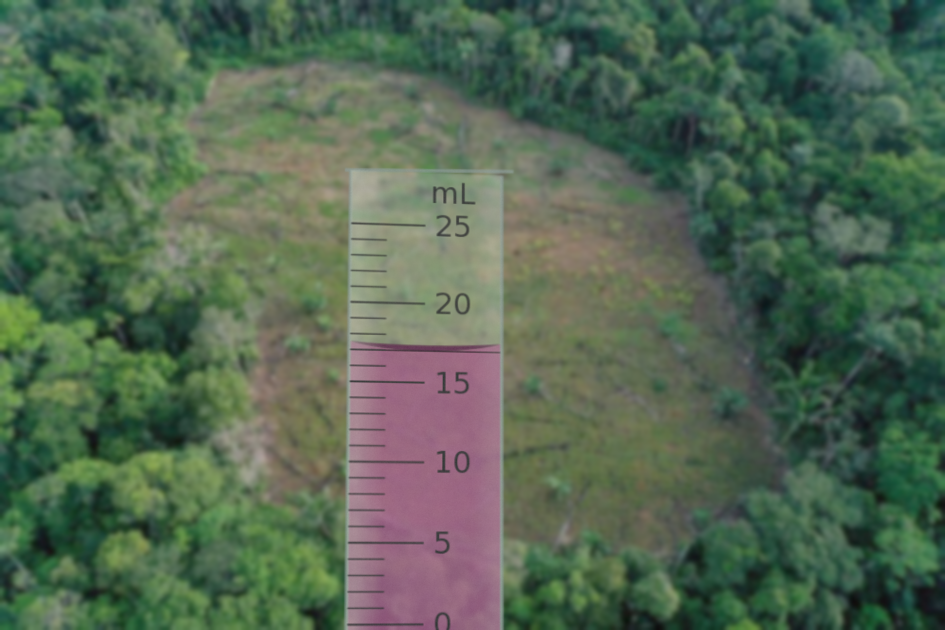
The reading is 17 mL
